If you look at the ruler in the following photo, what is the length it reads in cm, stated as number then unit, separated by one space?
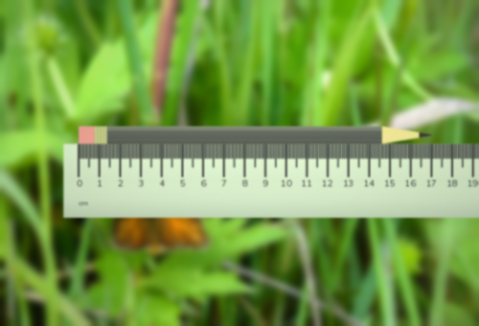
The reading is 17 cm
